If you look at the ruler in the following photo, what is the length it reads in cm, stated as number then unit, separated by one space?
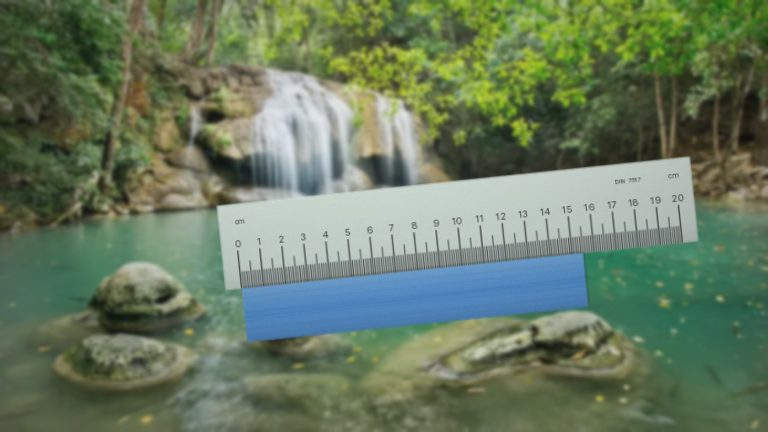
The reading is 15.5 cm
